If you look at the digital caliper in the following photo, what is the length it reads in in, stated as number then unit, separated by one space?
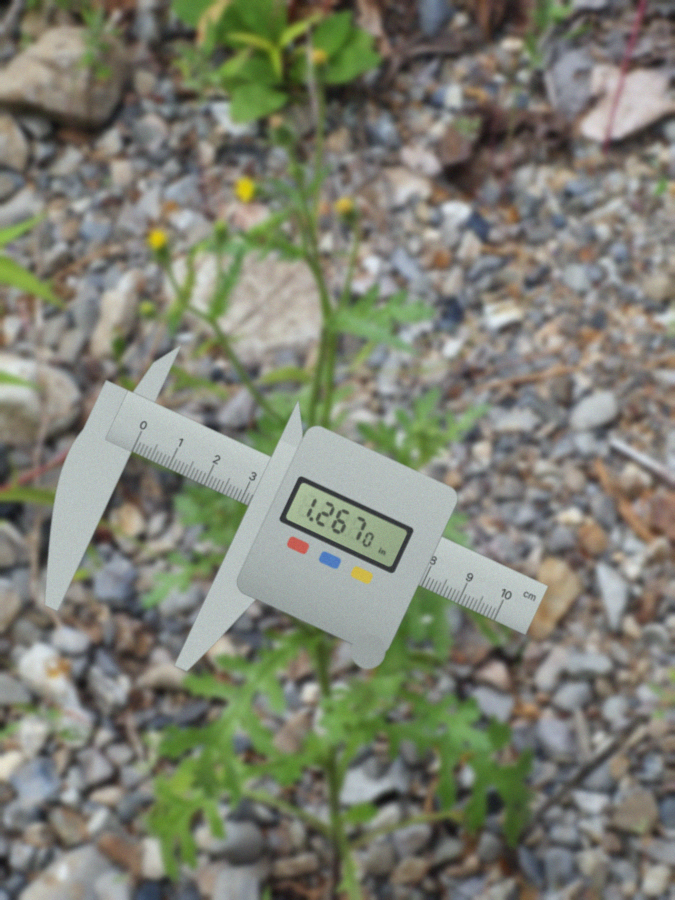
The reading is 1.2670 in
